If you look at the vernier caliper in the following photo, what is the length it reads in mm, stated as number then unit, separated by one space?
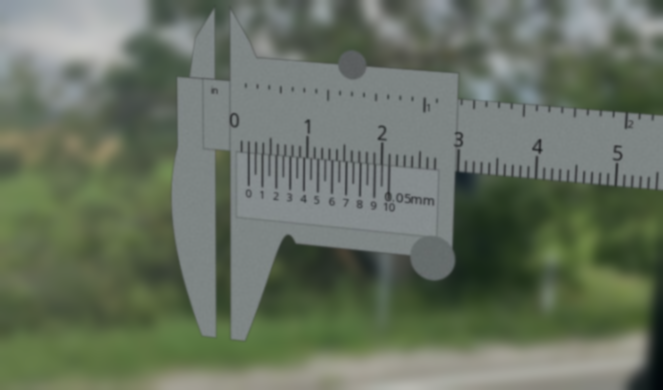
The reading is 2.0 mm
